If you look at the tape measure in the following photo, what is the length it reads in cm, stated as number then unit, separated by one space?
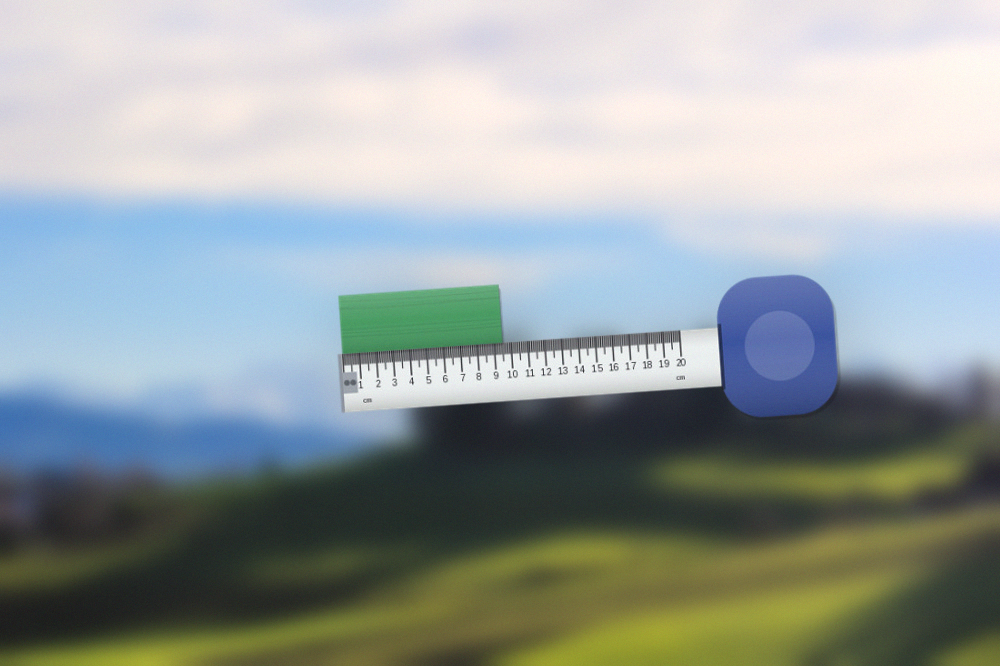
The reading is 9.5 cm
